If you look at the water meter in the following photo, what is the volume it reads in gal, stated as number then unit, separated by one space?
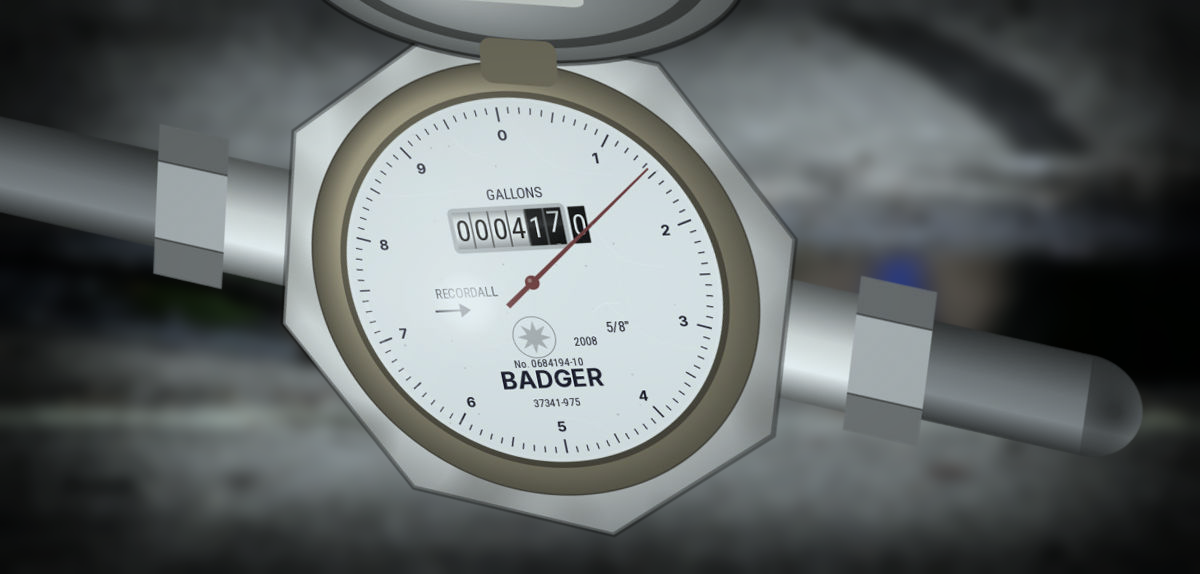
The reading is 4171.4 gal
